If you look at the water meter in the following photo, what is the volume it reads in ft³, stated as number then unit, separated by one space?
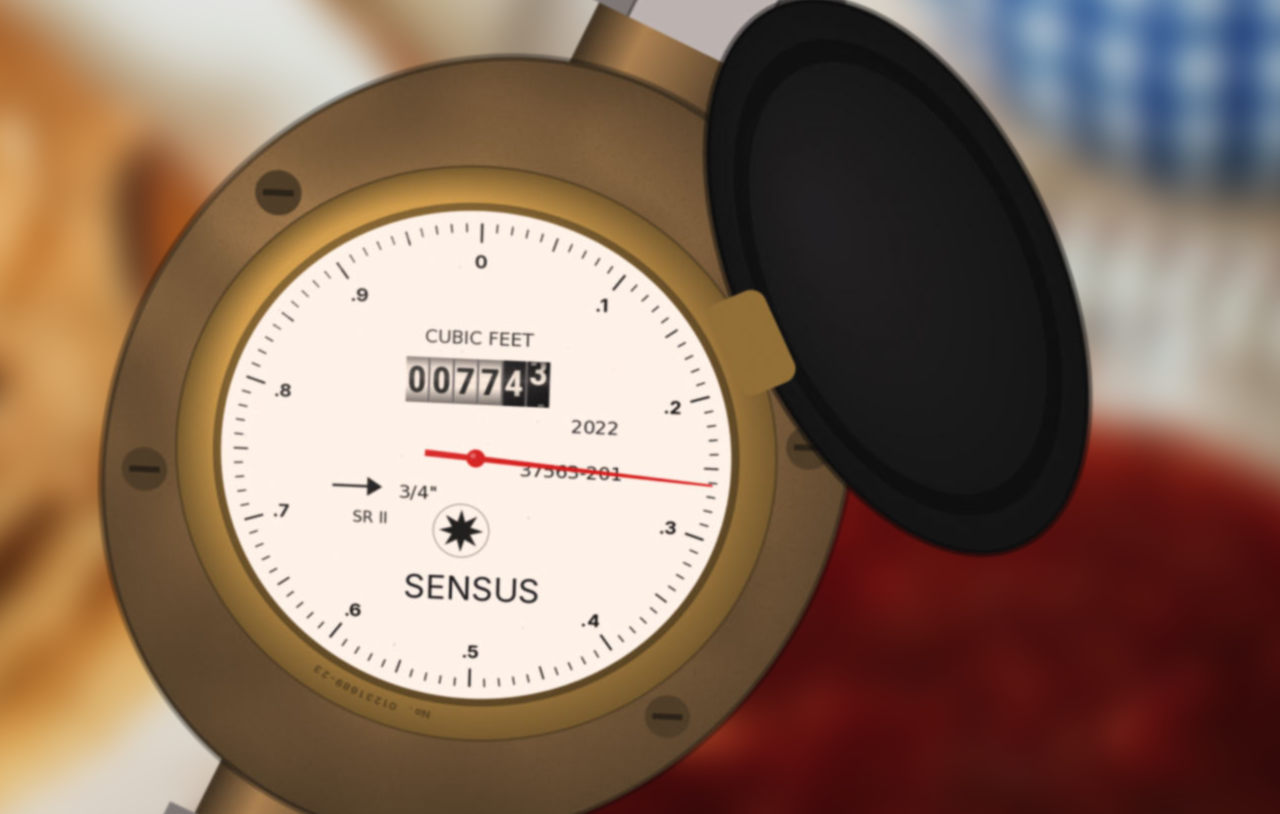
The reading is 7743.26 ft³
